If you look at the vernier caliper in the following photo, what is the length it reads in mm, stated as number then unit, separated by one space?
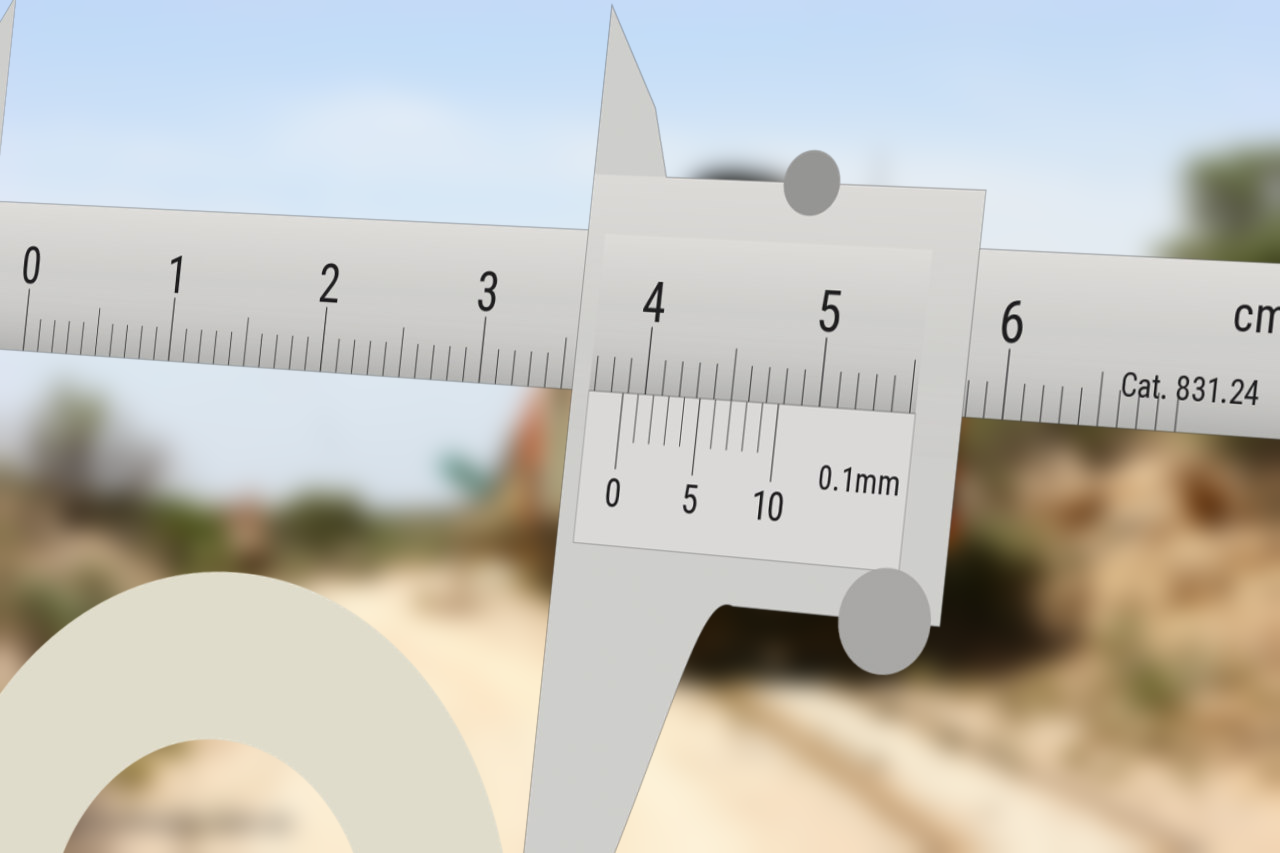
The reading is 38.7 mm
